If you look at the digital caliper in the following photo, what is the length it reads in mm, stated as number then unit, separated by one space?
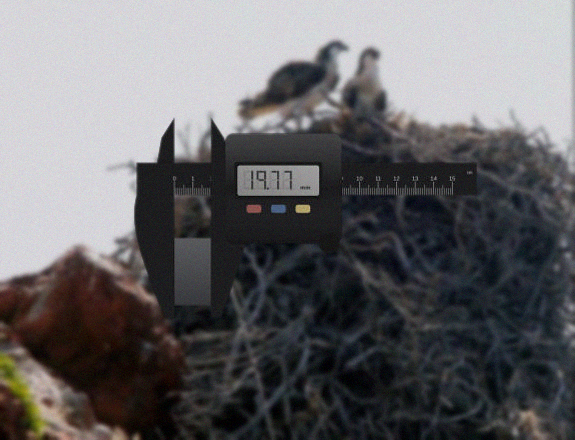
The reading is 19.77 mm
